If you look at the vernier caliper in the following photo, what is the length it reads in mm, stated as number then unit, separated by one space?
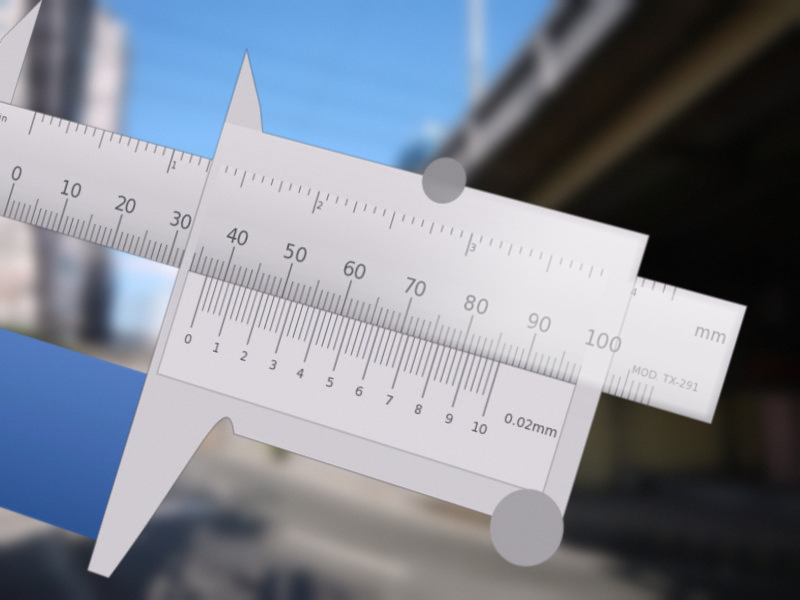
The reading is 37.0 mm
